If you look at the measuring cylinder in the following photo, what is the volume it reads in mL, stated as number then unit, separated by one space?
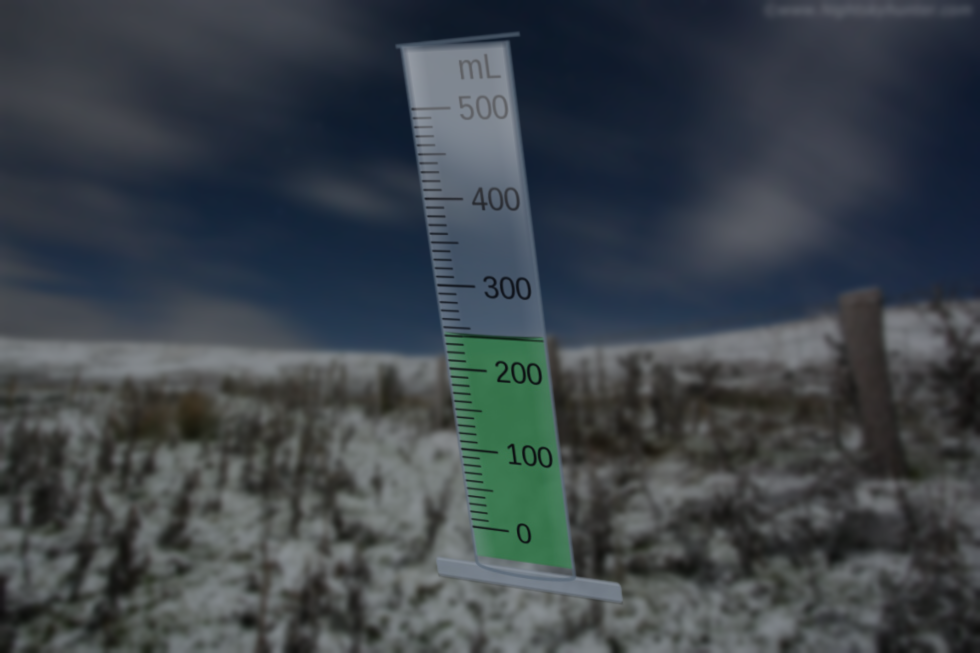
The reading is 240 mL
